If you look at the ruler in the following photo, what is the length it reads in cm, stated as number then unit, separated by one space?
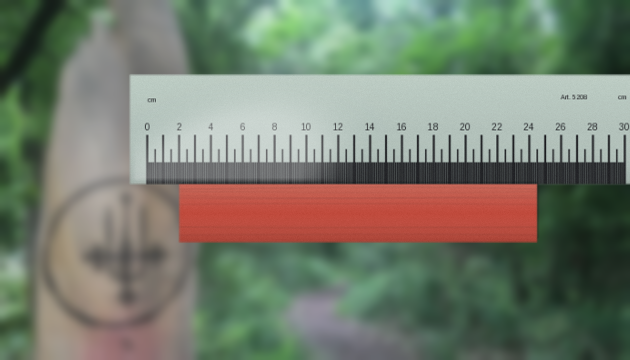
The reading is 22.5 cm
